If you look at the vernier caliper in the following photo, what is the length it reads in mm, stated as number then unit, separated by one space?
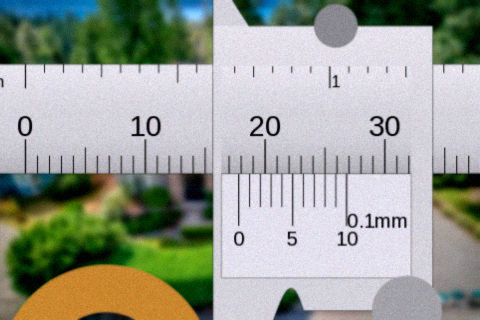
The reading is 17.8 mm
